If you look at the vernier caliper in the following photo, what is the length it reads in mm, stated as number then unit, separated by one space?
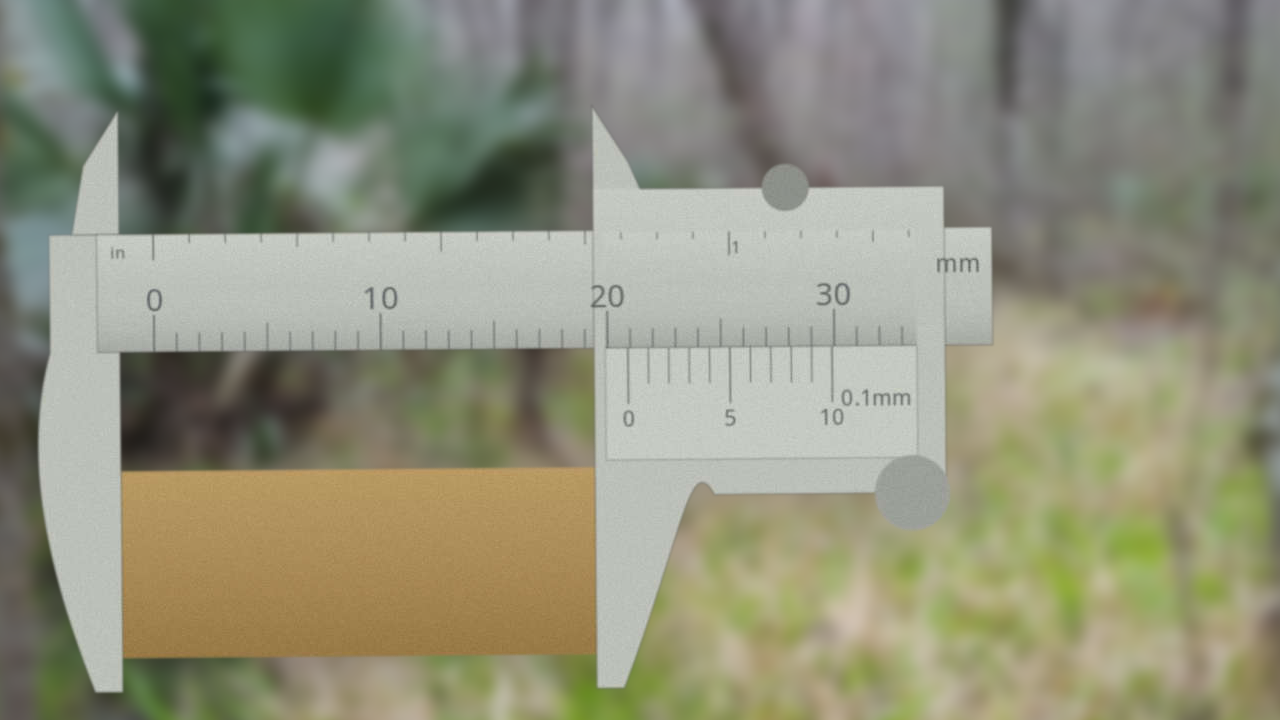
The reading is 20.9 mm
